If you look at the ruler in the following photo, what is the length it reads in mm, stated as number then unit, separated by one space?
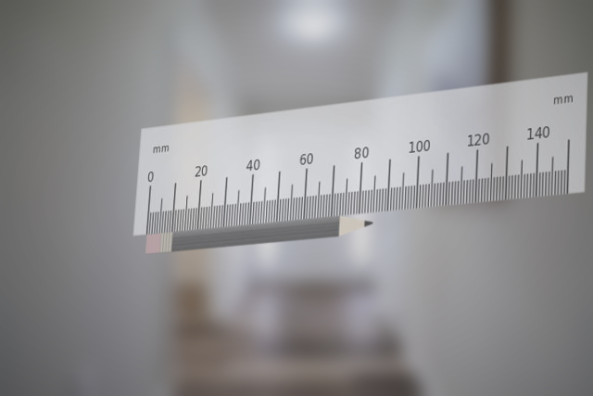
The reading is 85 mm
